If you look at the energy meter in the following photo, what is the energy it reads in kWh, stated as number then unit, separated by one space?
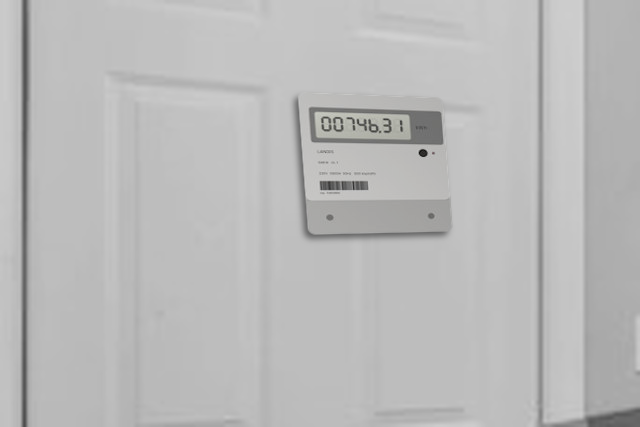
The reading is 746.31 kWh
